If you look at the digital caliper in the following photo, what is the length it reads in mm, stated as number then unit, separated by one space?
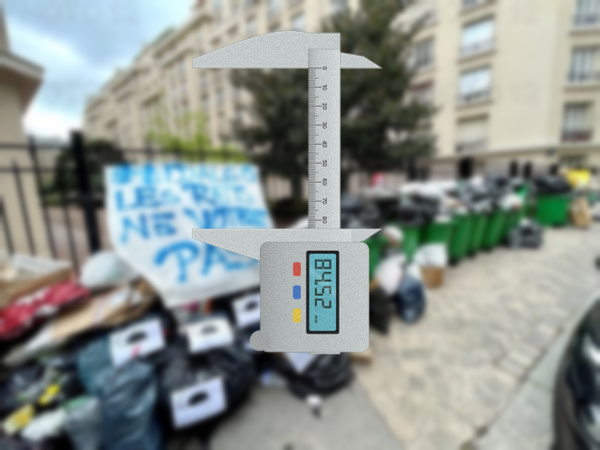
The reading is 84.52 mm
